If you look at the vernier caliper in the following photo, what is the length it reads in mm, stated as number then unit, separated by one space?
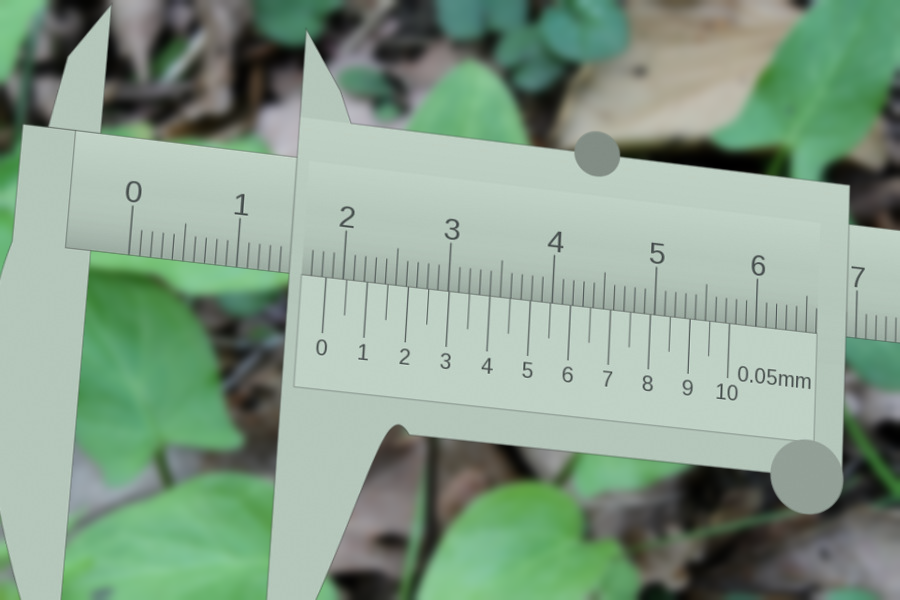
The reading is 18.4 mm
